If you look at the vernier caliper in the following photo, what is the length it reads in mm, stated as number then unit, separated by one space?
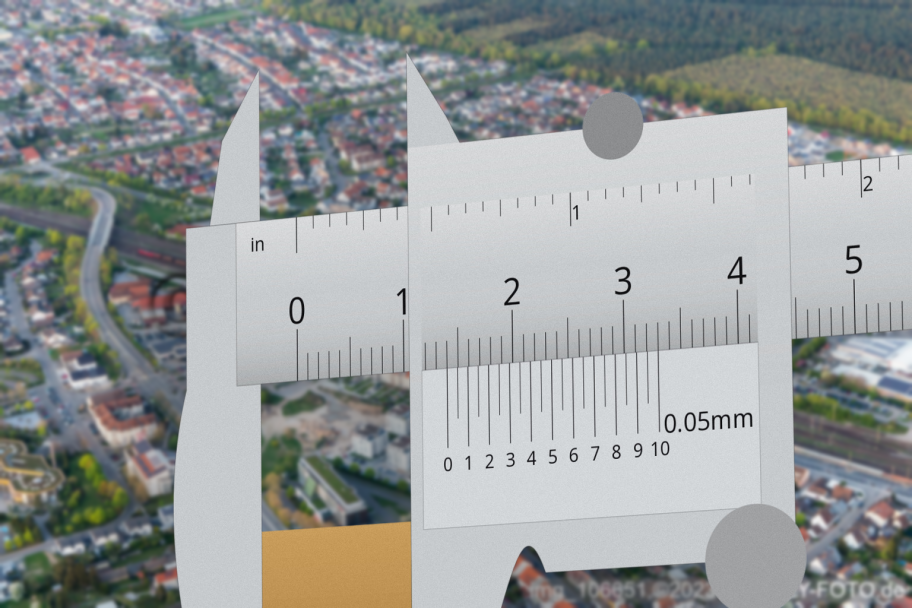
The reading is 14.0 mm
